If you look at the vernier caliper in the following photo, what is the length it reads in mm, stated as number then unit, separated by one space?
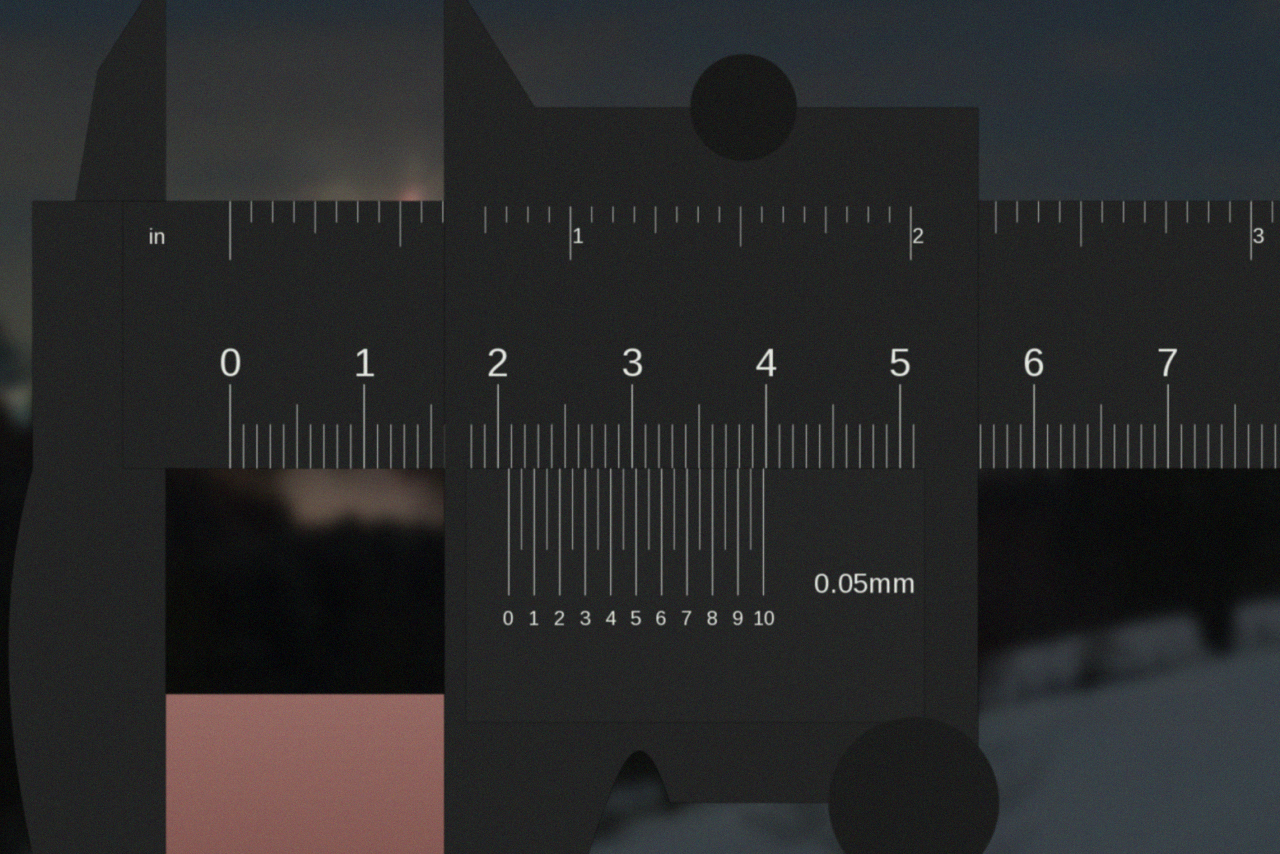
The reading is 20.8 mm
